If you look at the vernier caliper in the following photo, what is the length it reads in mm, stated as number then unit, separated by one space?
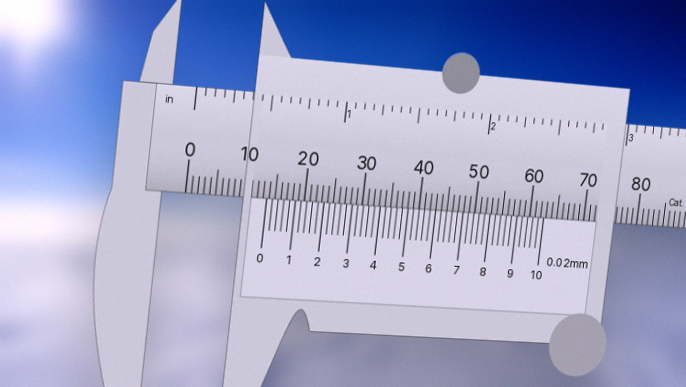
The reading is 13.6 mm
